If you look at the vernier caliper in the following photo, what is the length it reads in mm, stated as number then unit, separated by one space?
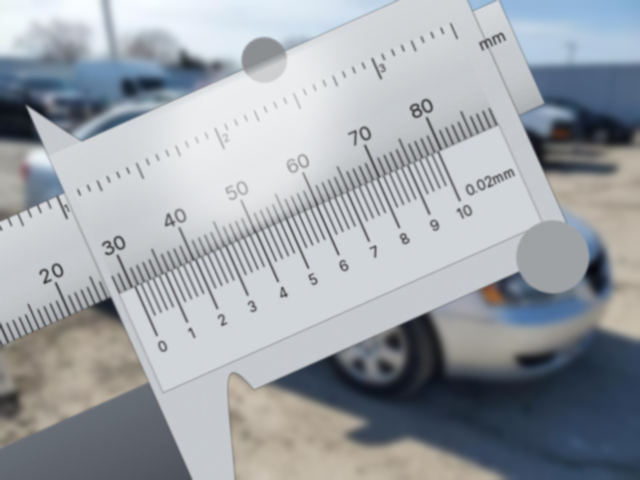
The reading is 30.5 mm
